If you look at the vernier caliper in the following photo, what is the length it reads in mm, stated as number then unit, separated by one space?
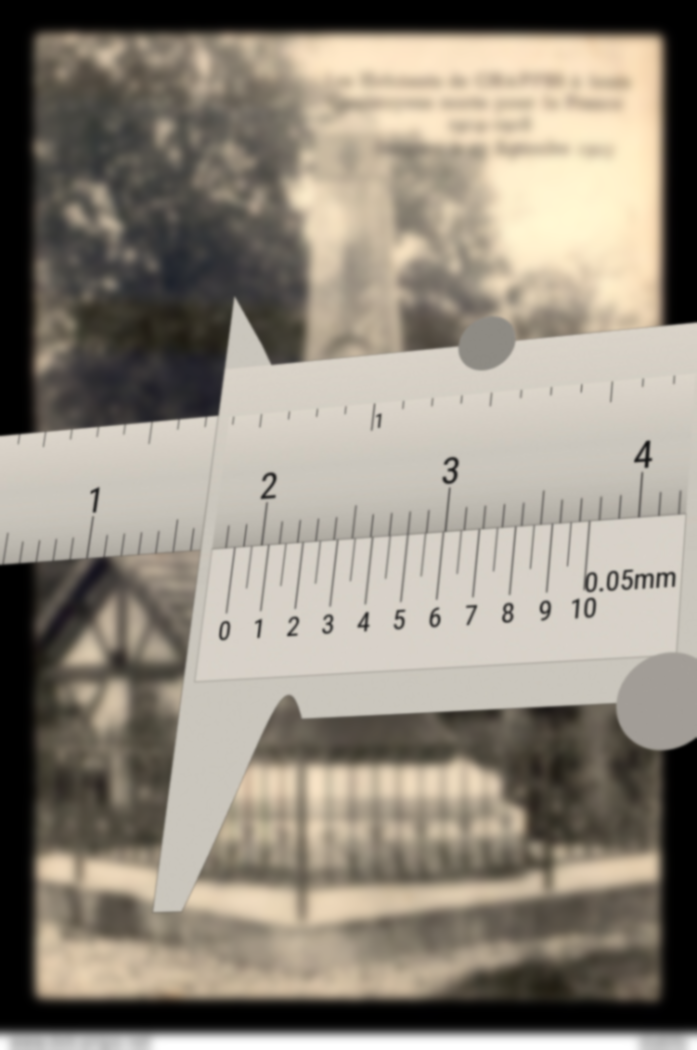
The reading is 18.5 mm
